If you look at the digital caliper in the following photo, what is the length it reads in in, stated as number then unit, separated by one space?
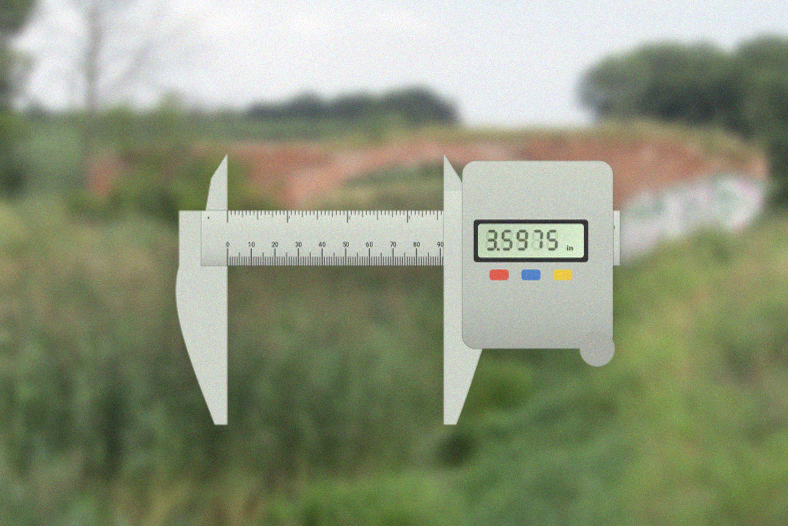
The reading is 3.5975 in
